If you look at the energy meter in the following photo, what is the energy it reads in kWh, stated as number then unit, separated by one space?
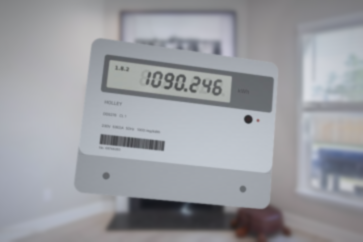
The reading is 1090.246 kWh
